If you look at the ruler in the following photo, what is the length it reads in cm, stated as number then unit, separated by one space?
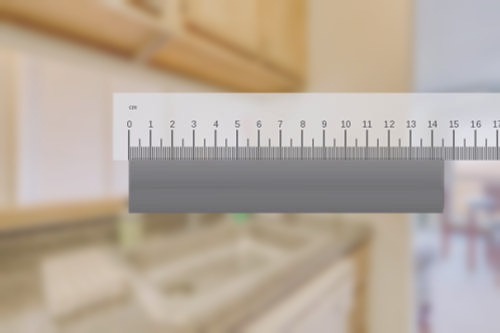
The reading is 14.5 cm
